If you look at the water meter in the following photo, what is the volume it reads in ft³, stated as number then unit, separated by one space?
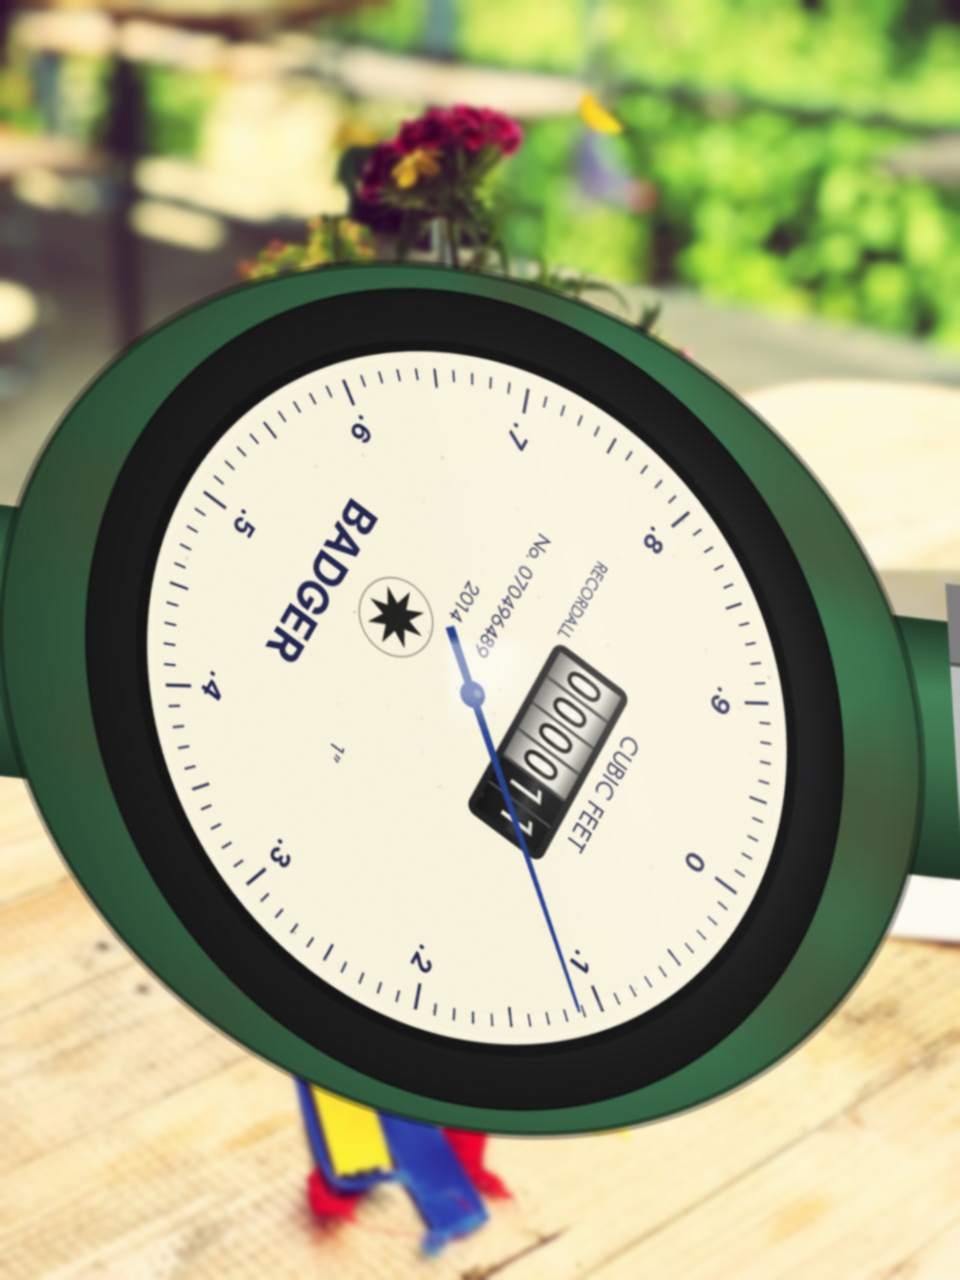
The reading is 11.11 ft³
